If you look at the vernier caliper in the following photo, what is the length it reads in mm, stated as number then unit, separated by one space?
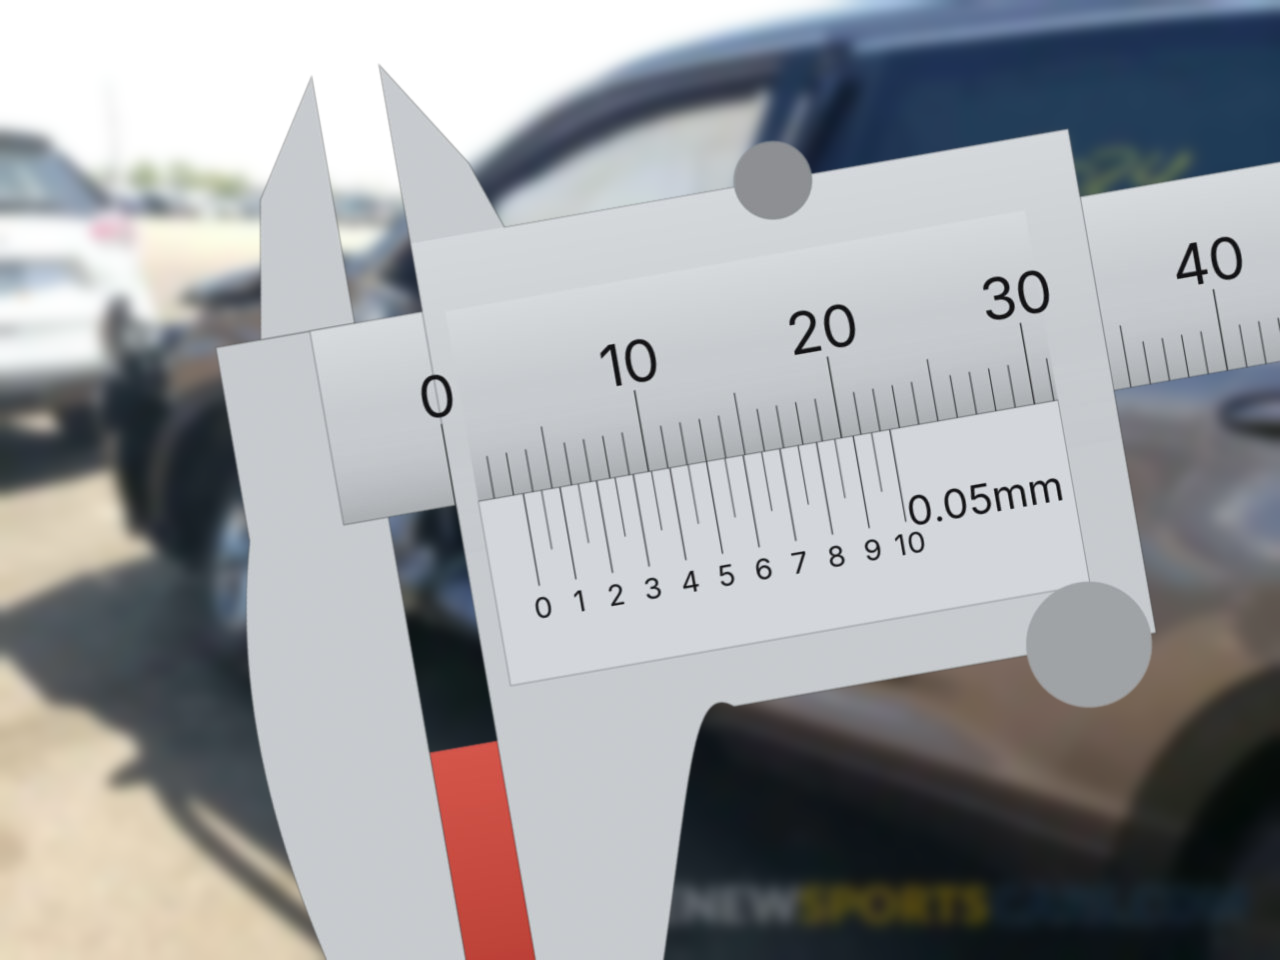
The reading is 3.5 mm
